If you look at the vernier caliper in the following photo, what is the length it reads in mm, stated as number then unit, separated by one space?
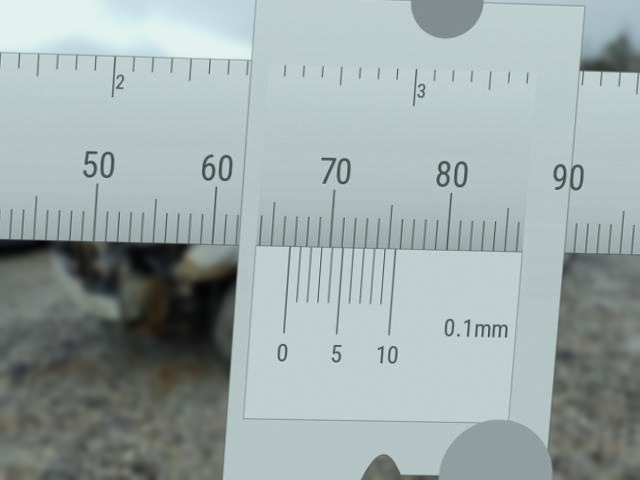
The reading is 66.6 mm
